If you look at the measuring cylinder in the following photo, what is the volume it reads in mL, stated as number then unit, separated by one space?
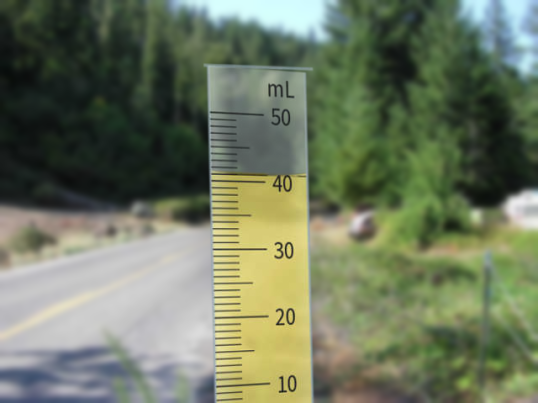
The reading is 41 mL
